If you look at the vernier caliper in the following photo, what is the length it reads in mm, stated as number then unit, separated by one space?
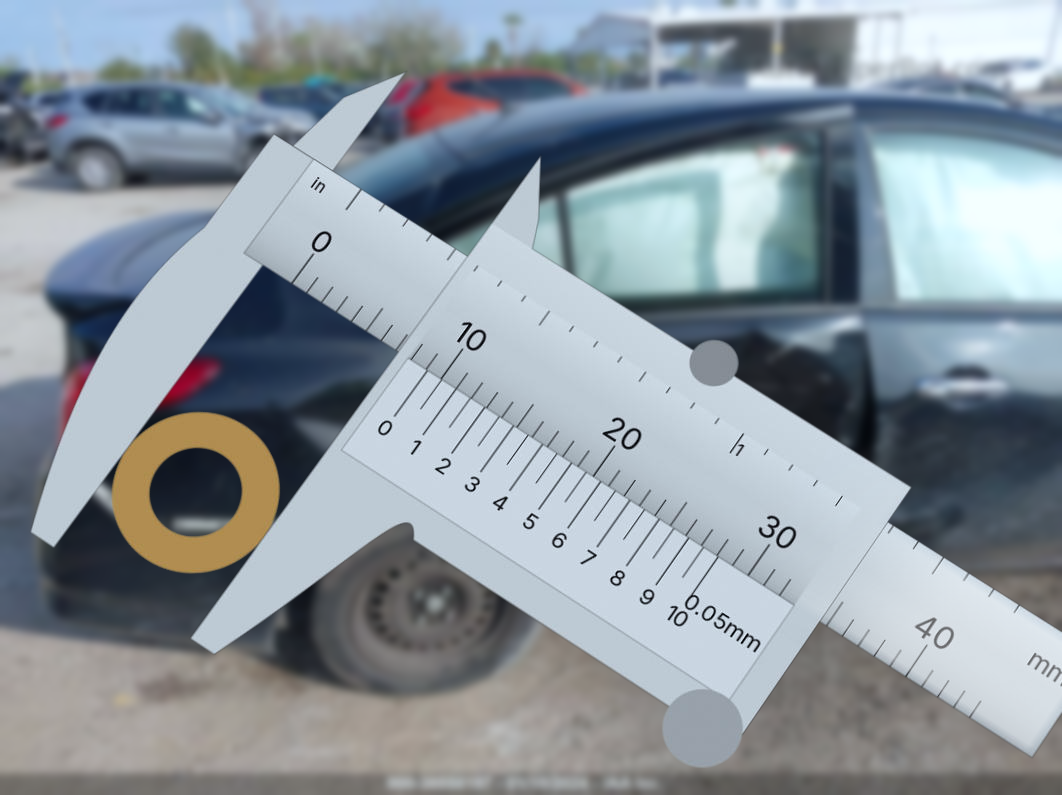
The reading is 9.1 mm
